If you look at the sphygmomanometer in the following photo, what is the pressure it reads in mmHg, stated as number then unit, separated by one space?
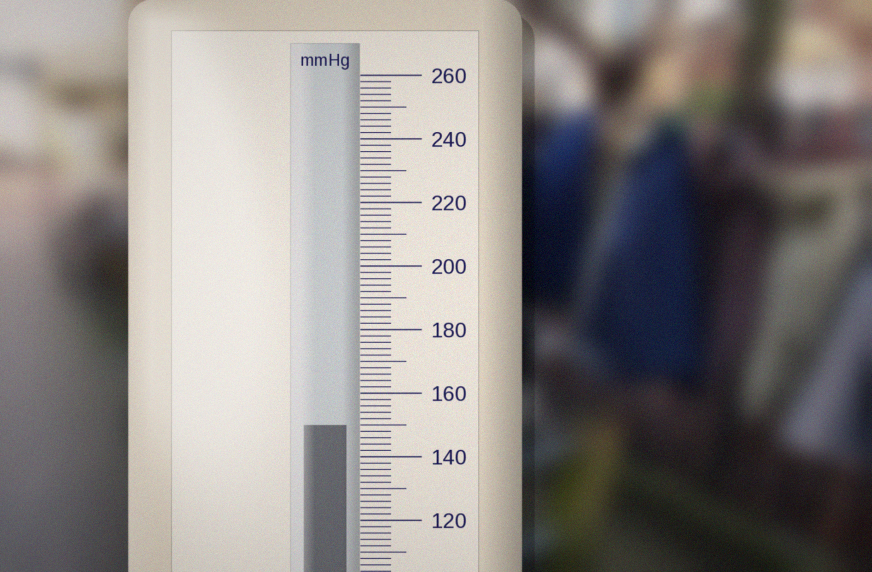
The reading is 150 mmHg
